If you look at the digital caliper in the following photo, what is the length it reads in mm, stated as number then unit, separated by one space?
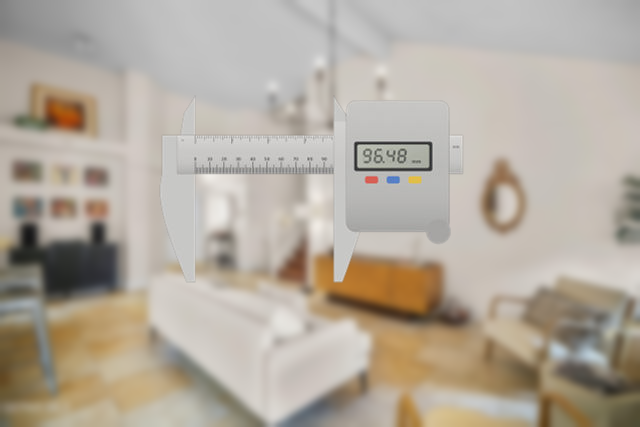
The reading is 96.48 mm
